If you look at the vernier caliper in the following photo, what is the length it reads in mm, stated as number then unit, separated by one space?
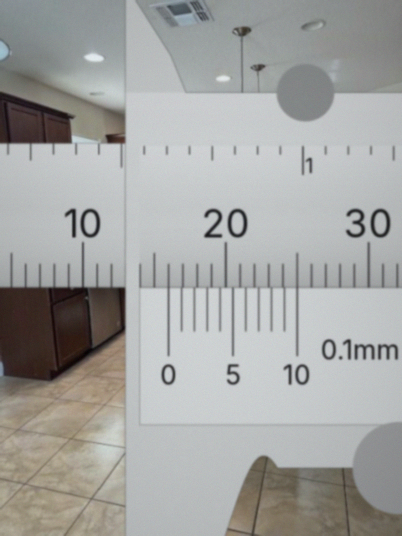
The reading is 16.0 mm
